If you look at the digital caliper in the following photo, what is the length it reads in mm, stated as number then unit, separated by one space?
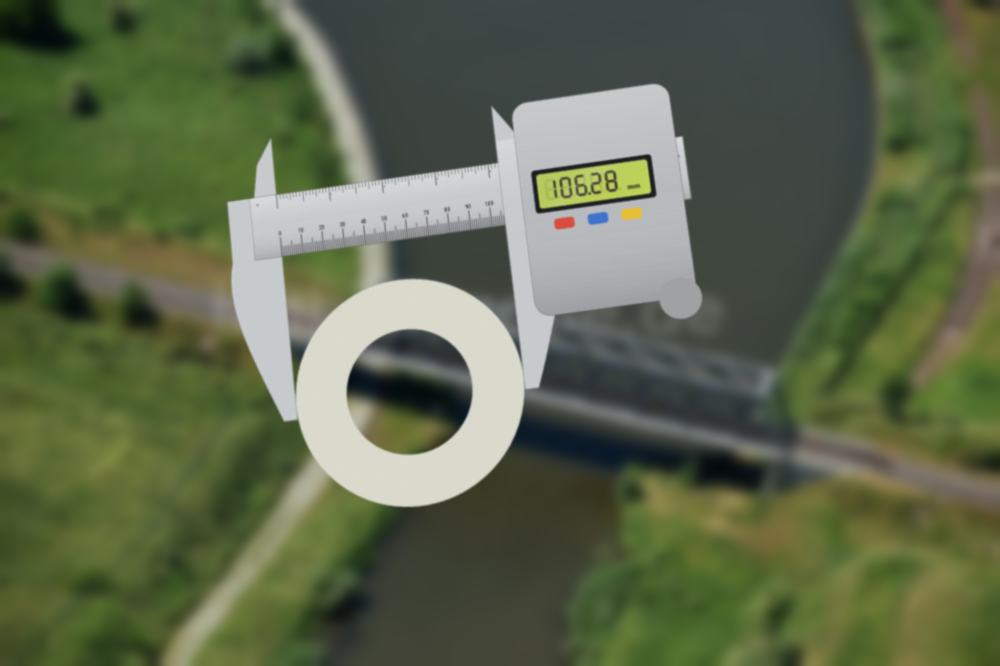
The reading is 106.28 mm
